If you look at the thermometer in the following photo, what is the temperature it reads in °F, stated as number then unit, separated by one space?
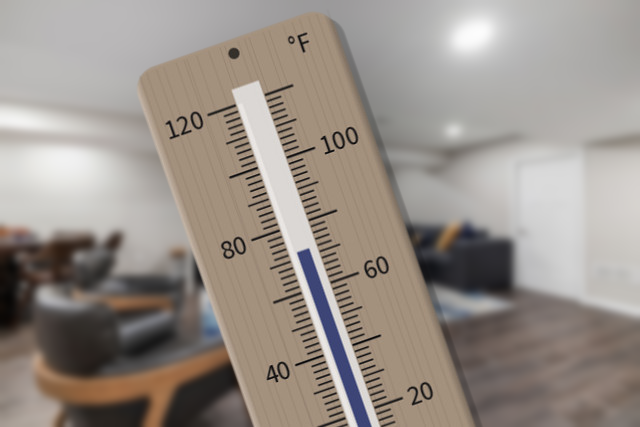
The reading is 72 °F
